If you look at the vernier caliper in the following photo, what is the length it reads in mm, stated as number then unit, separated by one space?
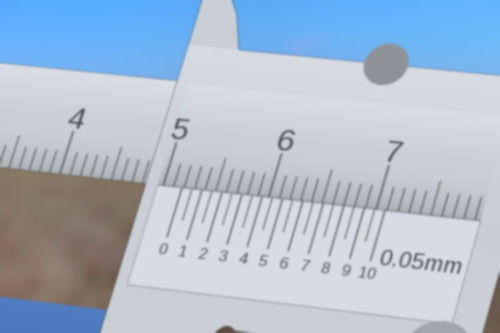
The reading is 51.8 mm
